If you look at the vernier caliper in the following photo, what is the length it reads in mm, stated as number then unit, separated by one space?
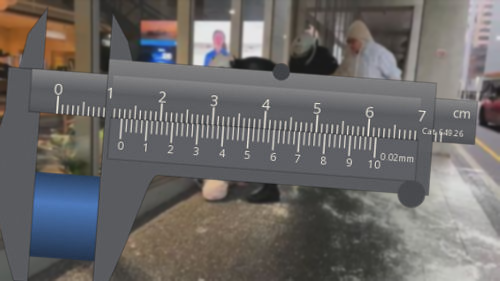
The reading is 12.5 mm
